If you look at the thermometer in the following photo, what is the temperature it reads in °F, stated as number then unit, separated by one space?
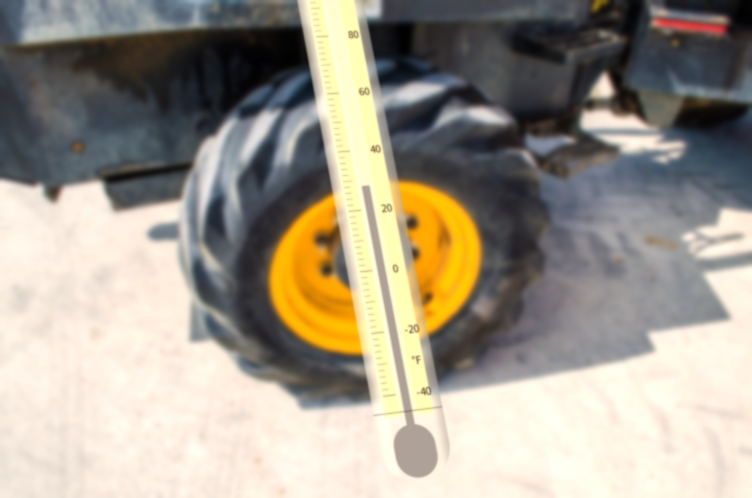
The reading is 28 °F
